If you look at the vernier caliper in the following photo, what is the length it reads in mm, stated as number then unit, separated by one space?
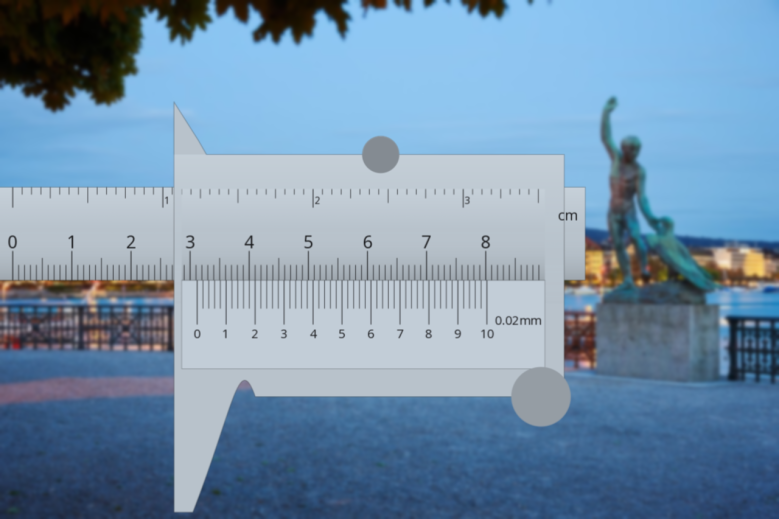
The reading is 31.2 mm
